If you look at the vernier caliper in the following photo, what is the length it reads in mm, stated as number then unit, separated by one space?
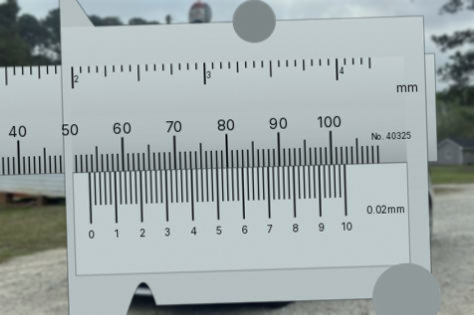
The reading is 53.5 mm
